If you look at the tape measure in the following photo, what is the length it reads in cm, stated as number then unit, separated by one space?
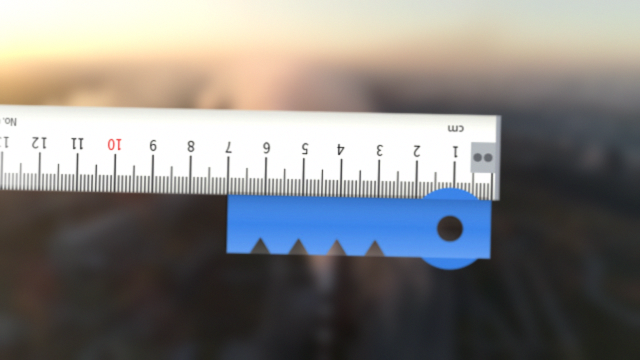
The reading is 7 cm
